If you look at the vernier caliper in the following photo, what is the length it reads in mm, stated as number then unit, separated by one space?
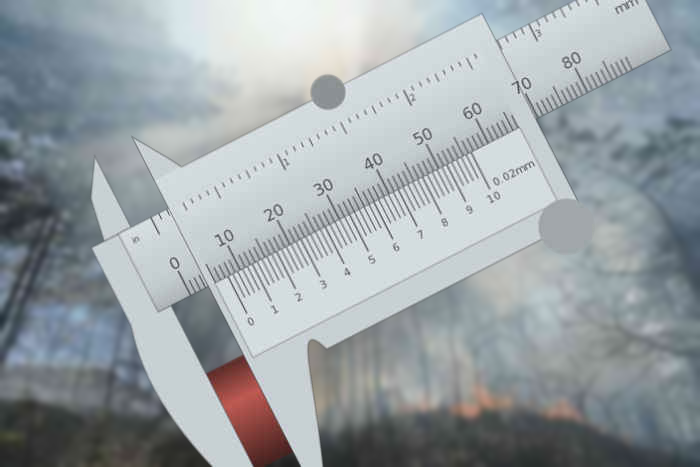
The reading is 7.5 mm
